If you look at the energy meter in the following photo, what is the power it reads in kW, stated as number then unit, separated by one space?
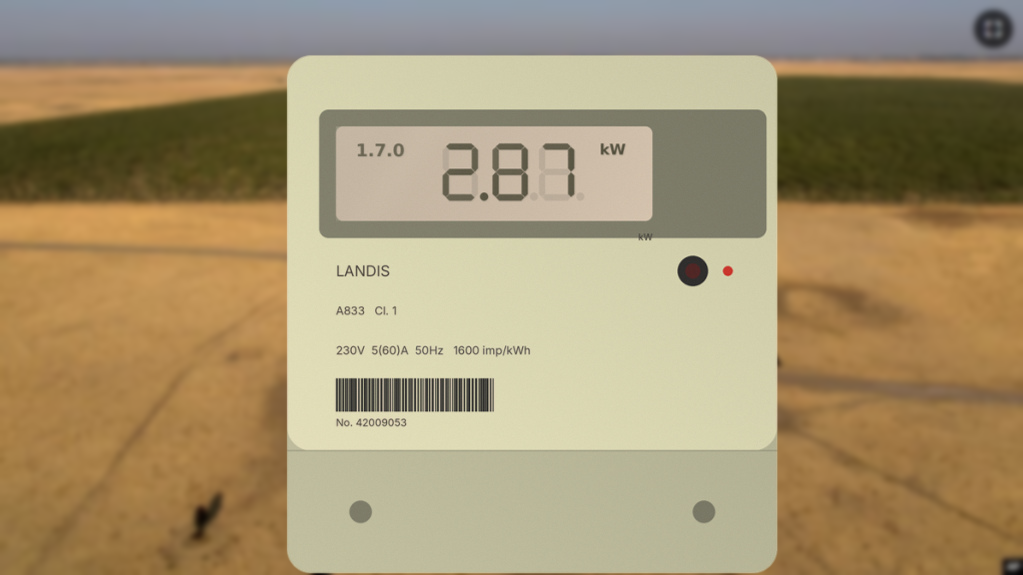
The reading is 2.87 kW
